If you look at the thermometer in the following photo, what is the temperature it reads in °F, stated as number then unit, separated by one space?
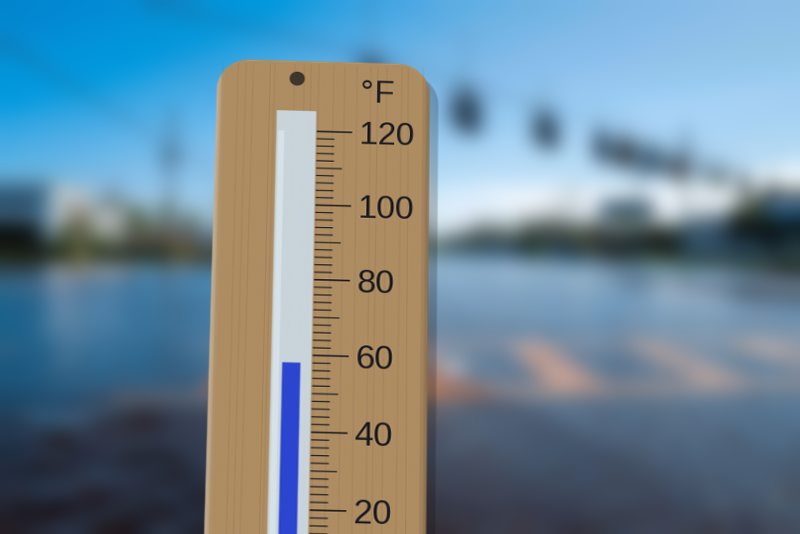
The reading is 58 °F
